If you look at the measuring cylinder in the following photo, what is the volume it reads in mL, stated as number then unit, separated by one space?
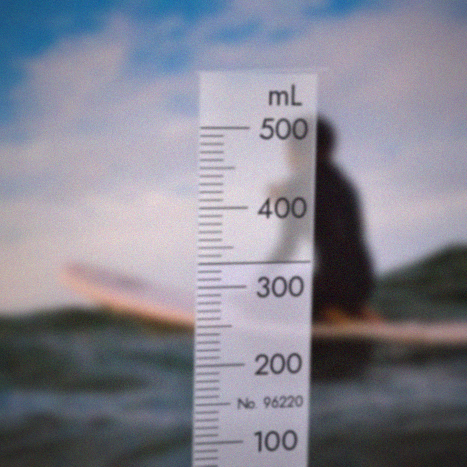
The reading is 330 mL
